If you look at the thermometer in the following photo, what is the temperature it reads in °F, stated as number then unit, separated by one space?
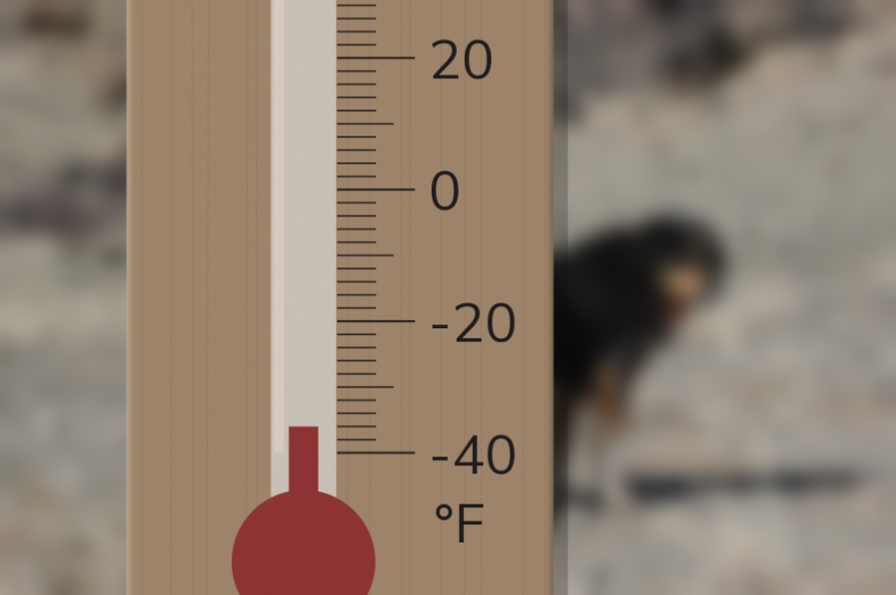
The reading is -36 °F
